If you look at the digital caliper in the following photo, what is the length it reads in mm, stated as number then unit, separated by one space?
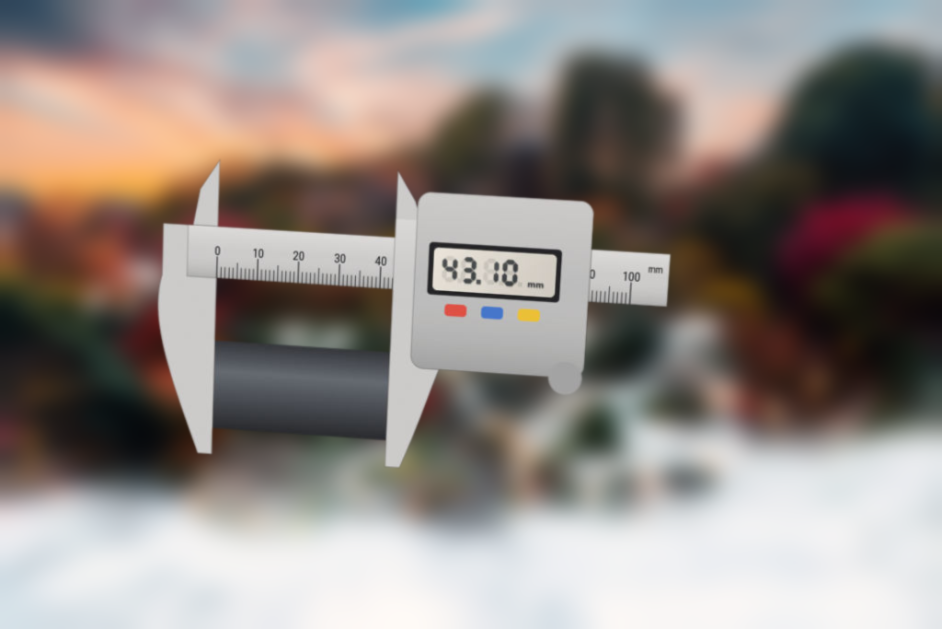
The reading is 43.10 mm
